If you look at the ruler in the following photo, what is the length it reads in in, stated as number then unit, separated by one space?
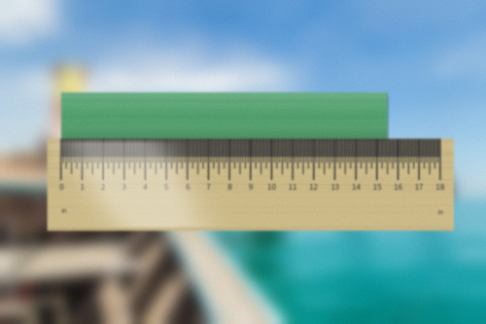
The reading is 15.5 in
